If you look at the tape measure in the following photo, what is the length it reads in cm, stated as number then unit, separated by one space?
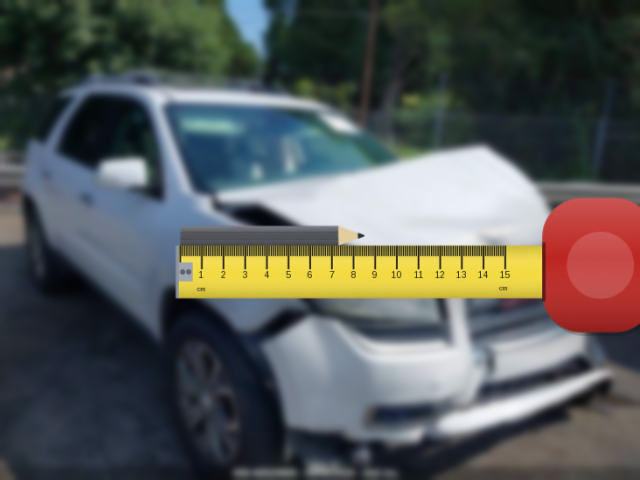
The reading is 8.5 cm
